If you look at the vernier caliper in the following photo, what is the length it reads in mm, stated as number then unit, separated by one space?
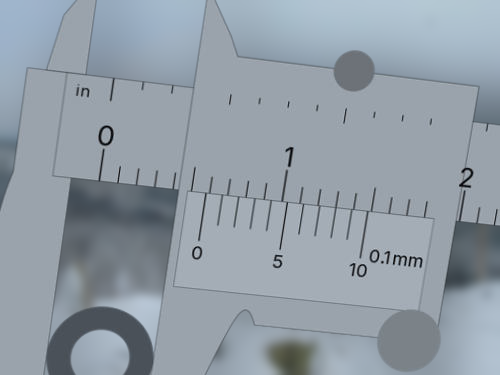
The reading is 5.8 mm
